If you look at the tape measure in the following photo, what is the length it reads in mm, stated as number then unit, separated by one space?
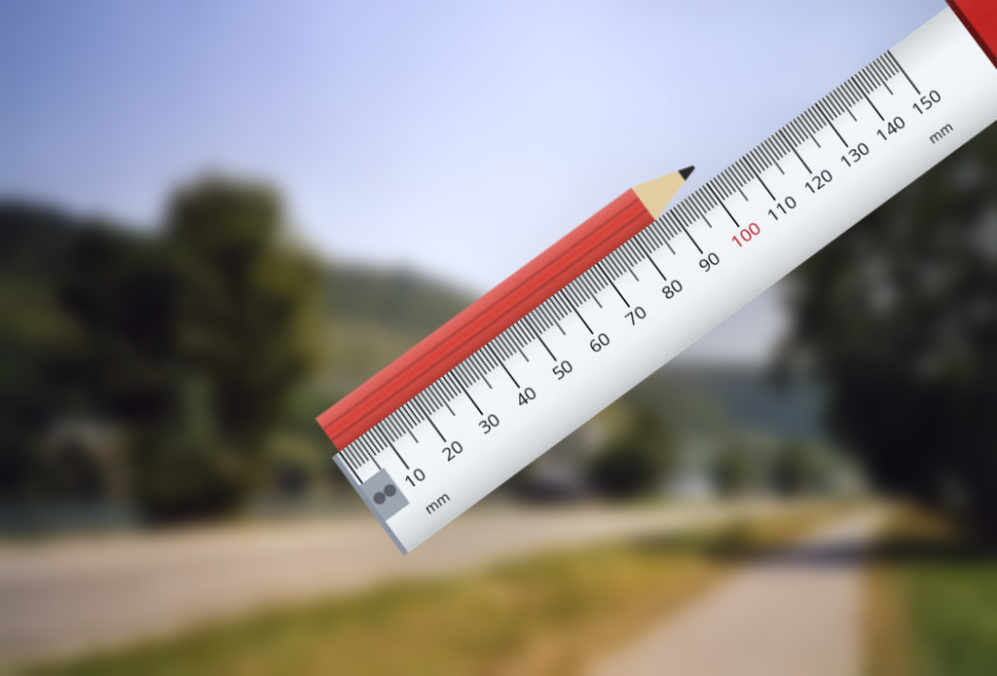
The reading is 100 mm
